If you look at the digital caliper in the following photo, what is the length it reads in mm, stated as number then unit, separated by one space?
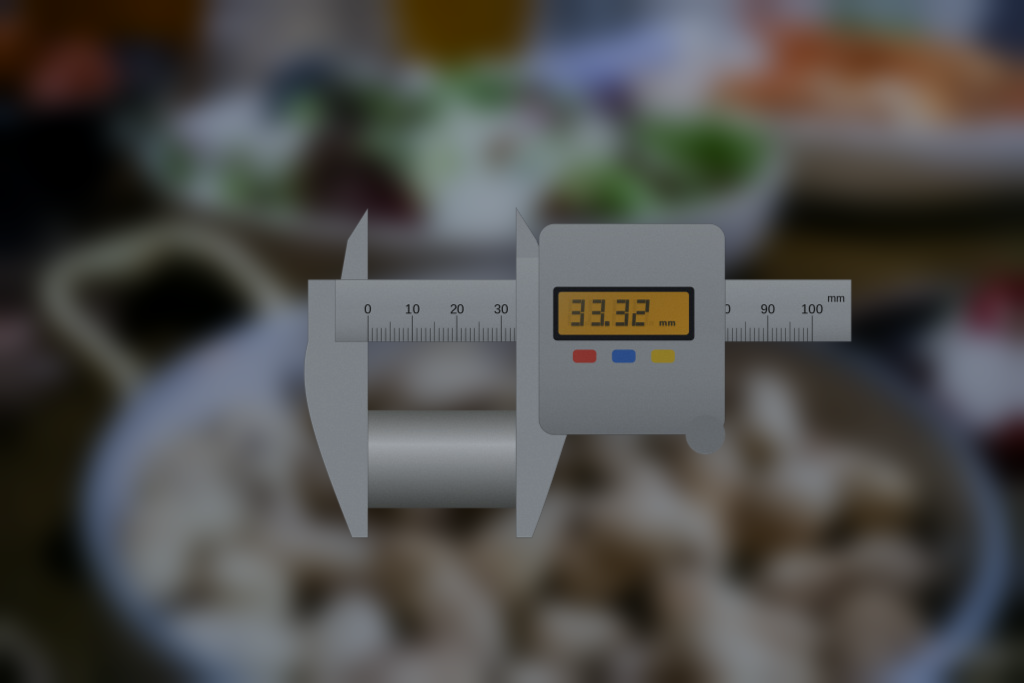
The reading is 33.32 mm
